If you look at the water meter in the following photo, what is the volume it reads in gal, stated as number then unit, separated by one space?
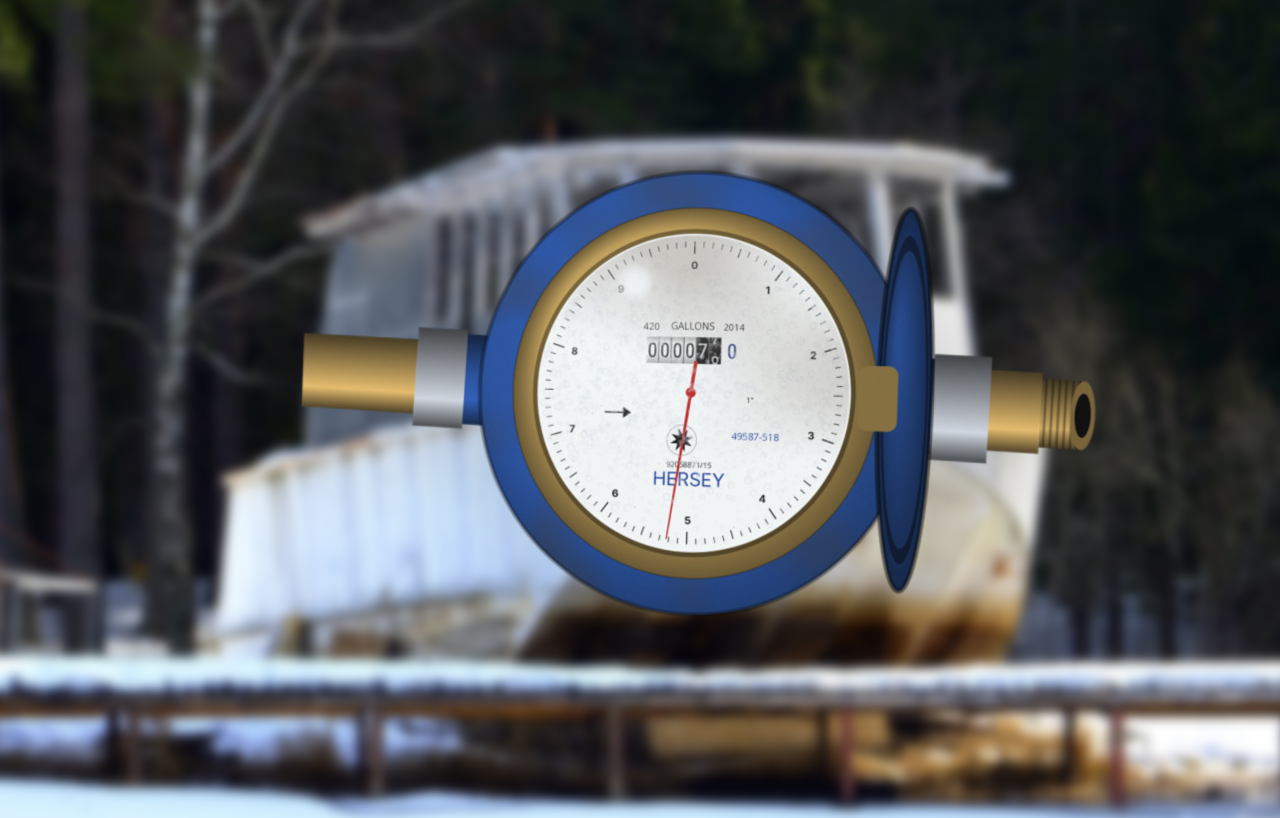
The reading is 775.2 gal
